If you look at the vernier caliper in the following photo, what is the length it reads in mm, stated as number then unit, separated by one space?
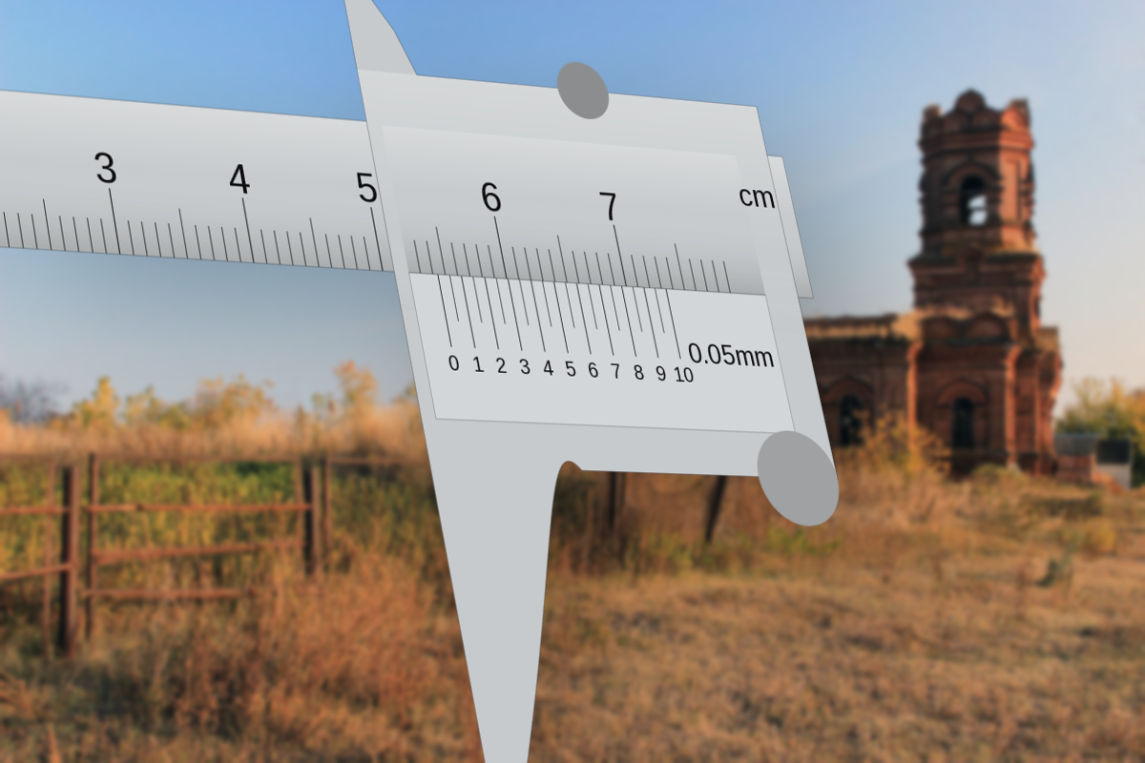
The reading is 54.4 mm
